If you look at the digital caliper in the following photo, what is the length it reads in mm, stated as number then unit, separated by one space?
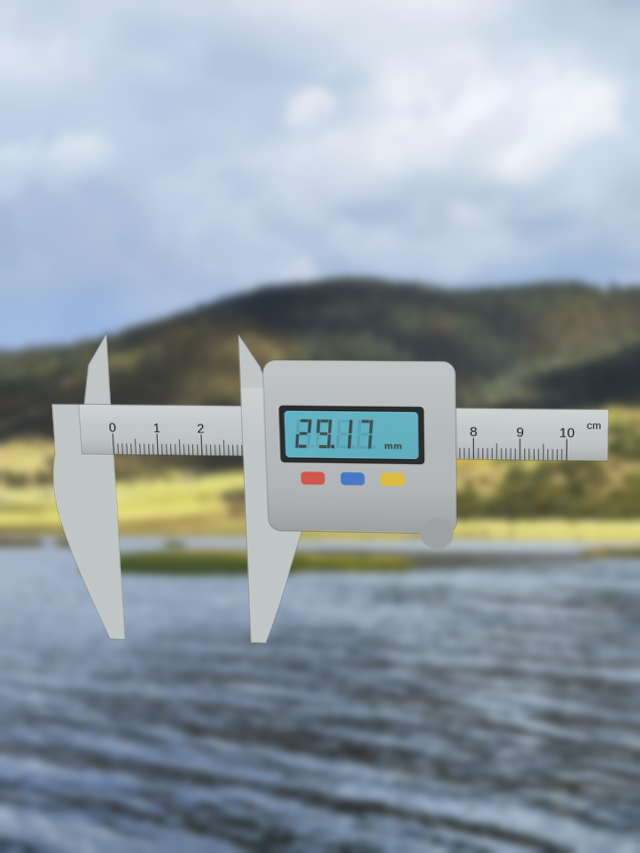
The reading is 29.17 mm
